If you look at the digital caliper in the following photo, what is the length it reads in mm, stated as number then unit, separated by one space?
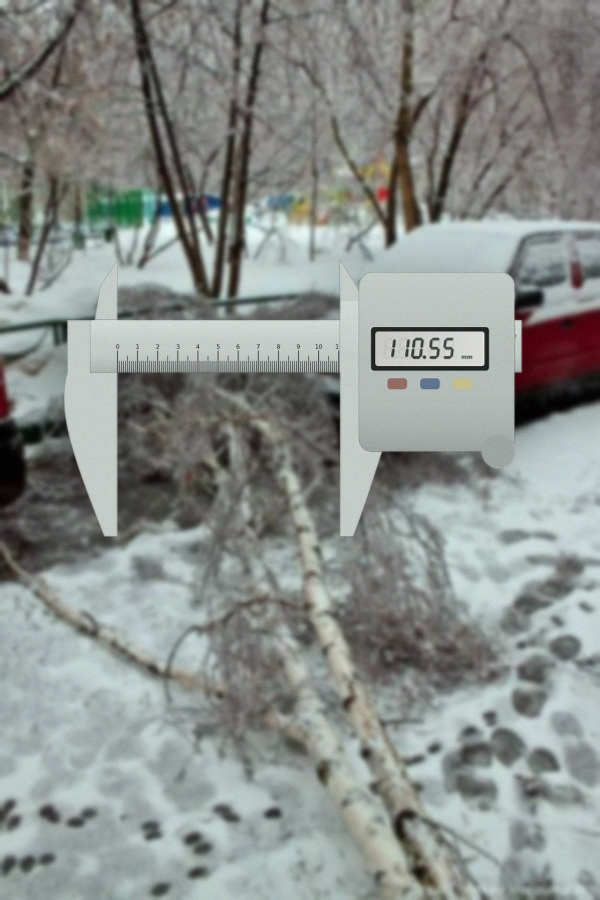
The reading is 110.55 mm
